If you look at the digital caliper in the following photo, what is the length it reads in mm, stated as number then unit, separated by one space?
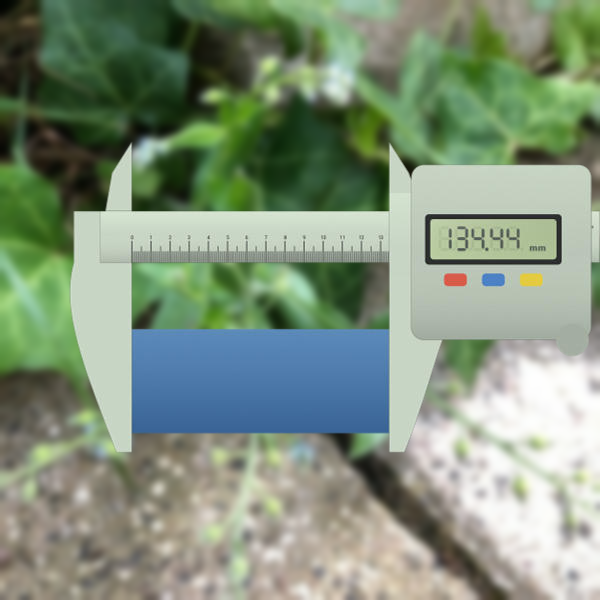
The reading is 134.44 mm
